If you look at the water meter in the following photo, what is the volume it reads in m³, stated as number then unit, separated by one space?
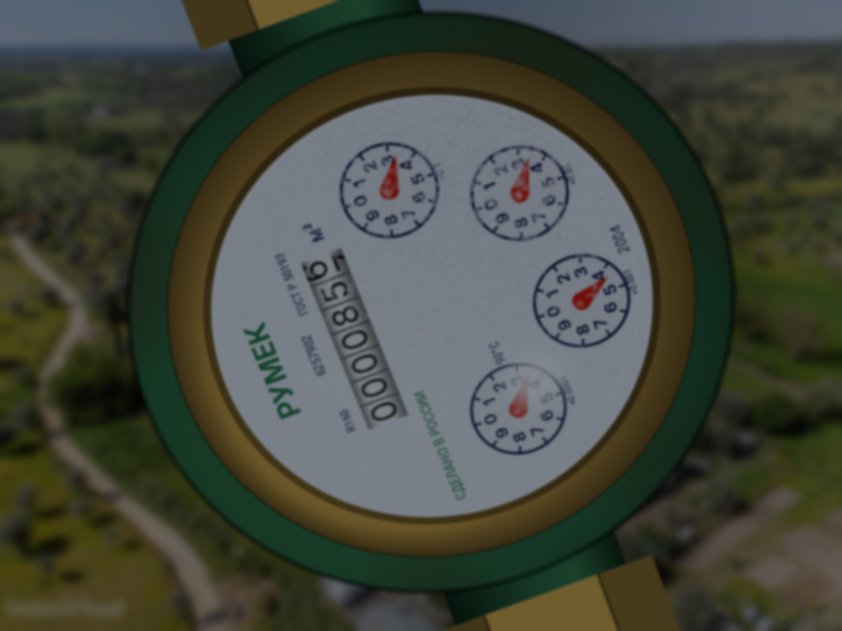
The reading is 856.3343 m³
